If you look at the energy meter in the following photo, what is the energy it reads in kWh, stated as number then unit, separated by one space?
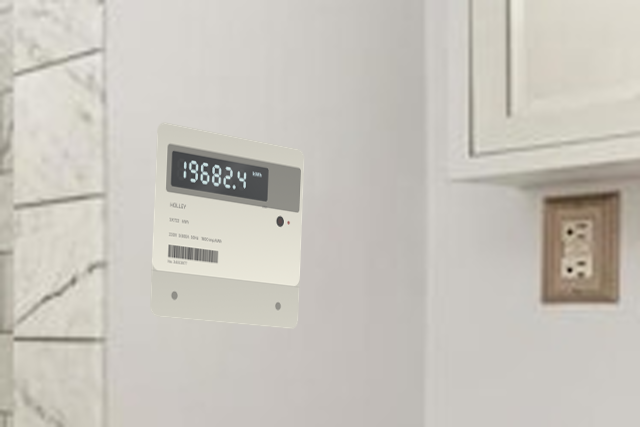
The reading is 19682.4 kWh
